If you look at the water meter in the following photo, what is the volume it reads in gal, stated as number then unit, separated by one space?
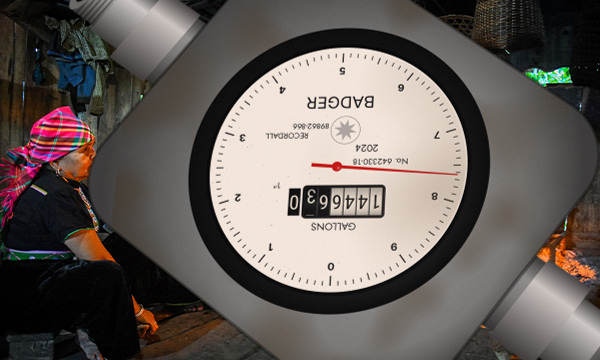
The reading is 1446627.6 gal
